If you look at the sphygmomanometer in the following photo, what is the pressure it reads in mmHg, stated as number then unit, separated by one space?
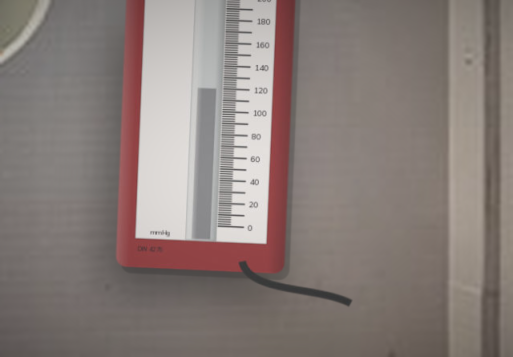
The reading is 120 mmHg
